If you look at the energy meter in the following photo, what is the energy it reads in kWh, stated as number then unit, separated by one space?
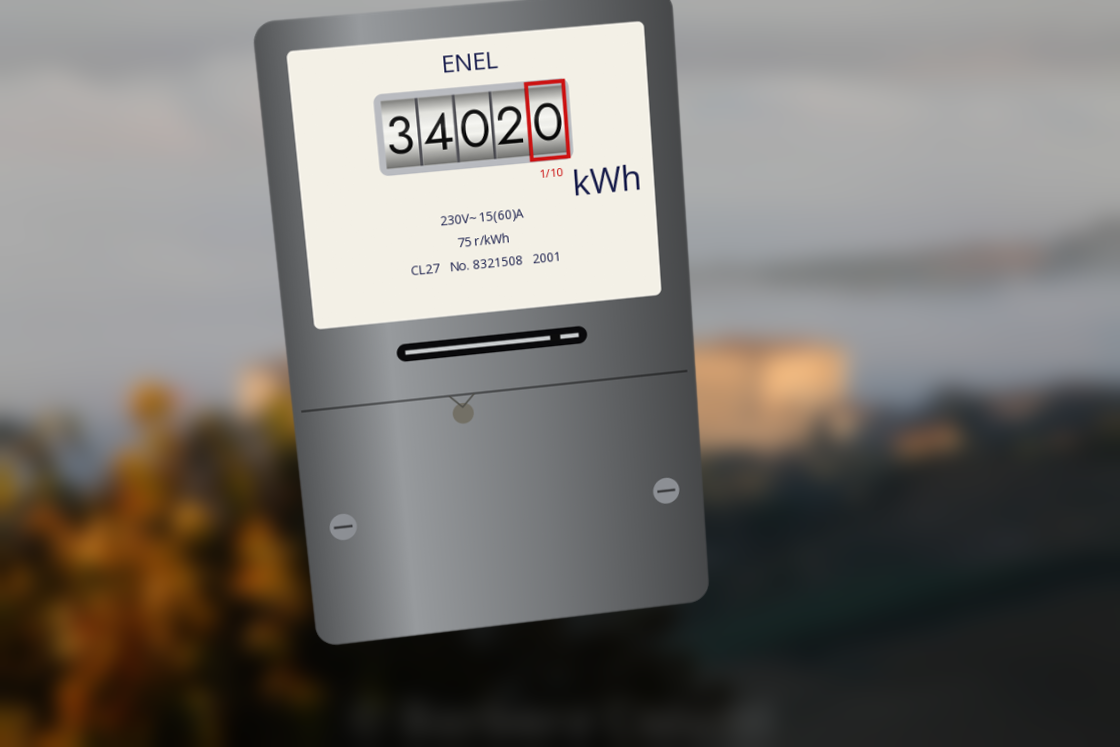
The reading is 3402.0 kWh
